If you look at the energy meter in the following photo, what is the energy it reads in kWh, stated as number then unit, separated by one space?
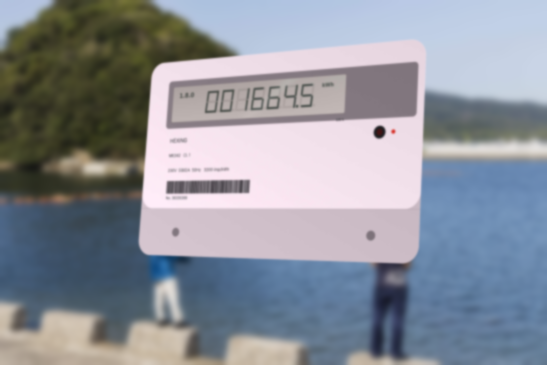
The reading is 1664.5 kWh
